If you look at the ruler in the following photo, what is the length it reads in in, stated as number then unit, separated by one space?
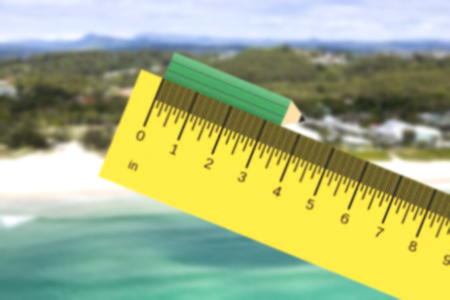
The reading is 4 in
